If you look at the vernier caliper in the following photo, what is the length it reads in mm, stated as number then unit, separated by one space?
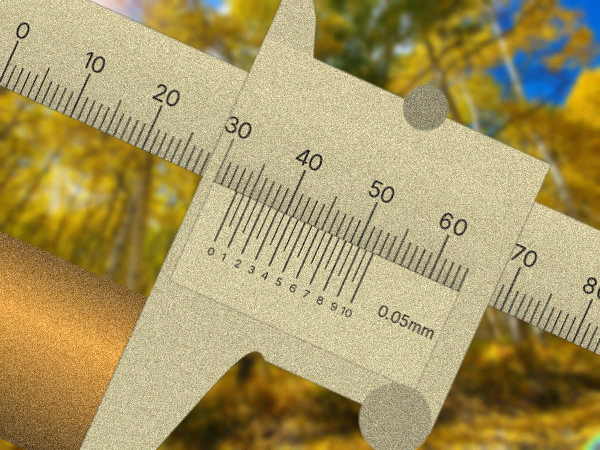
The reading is 33.2 mm
